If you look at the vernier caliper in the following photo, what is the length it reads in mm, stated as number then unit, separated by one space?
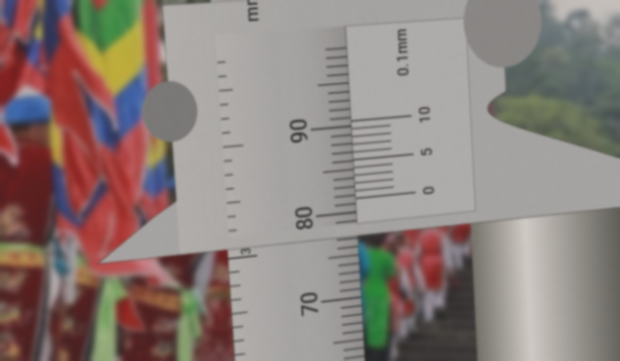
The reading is 81.6 mm
